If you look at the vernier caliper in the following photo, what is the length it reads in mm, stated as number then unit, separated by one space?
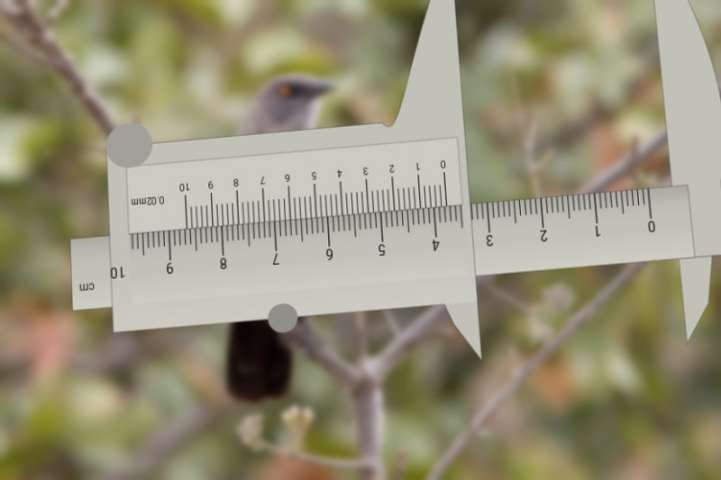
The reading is 37.6 mm
